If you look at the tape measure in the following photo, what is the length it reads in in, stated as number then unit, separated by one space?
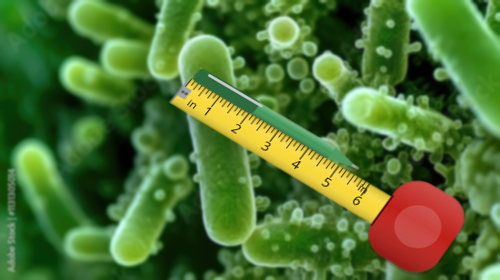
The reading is 5.5 in
